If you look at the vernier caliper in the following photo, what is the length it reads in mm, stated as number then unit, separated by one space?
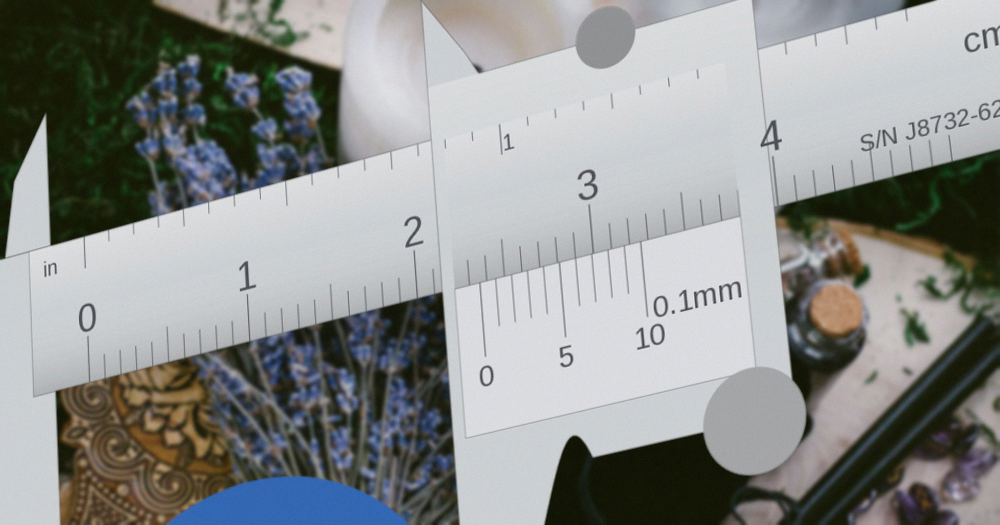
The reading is 23.6 mm
